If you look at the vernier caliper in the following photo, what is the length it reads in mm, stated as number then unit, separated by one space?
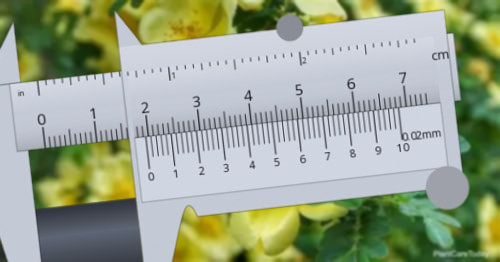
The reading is 19.5 mm
